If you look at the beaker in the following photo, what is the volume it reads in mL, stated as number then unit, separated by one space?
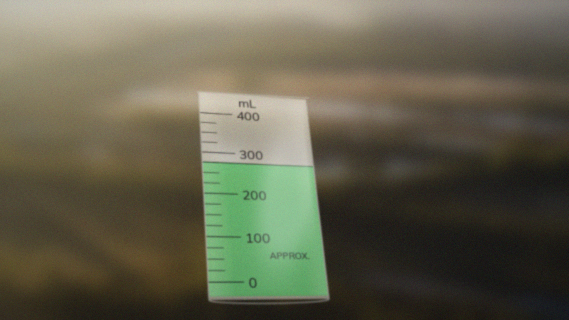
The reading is 275 mL
